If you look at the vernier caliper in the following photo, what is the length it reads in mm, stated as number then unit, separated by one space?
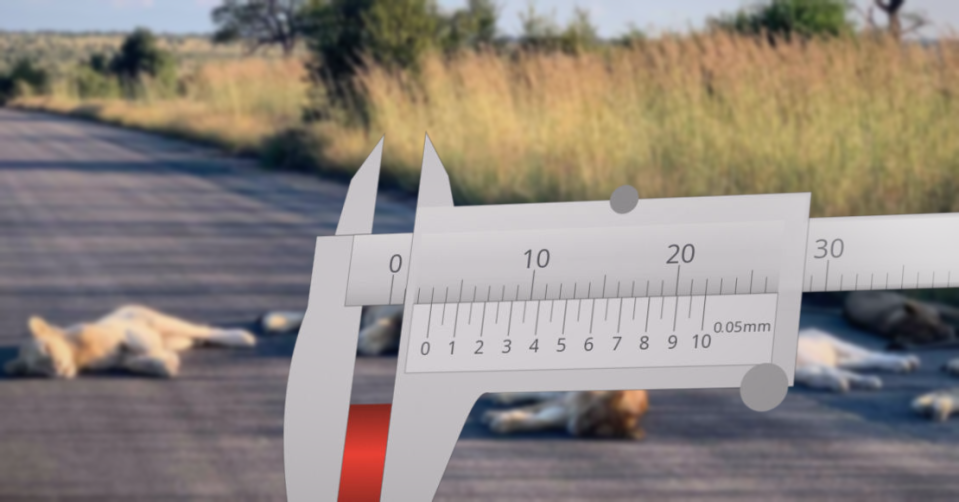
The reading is 3.0 mm
